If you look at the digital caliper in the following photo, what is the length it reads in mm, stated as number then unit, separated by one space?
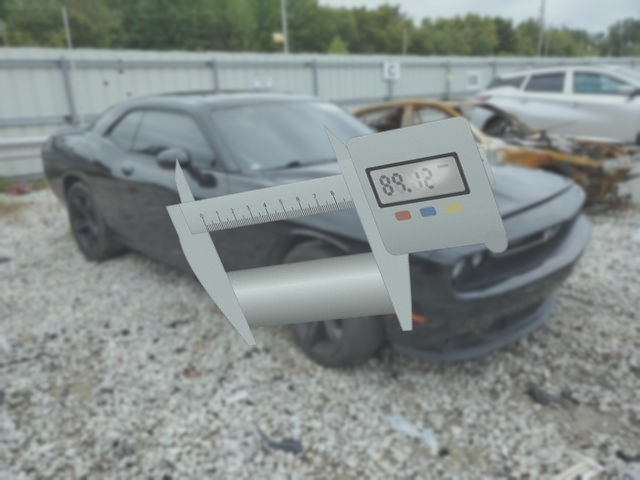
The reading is 89.12 mm
